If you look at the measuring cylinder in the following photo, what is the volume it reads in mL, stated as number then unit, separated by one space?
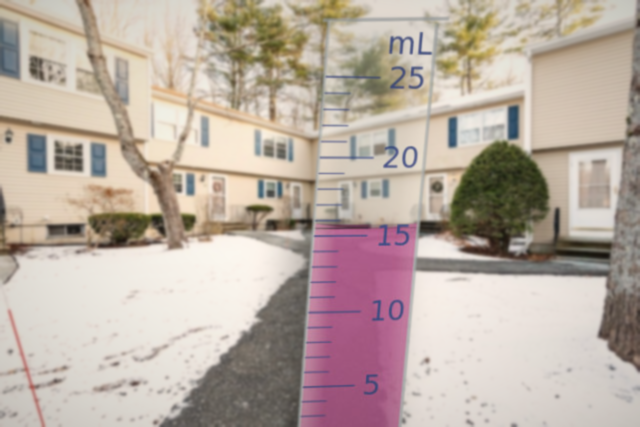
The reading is 15.5 mL
